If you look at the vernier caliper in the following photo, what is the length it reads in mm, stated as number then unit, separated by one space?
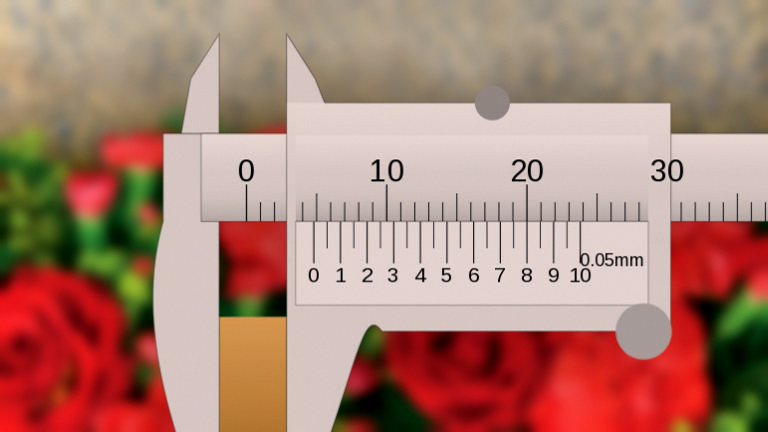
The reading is 4.8 mm
